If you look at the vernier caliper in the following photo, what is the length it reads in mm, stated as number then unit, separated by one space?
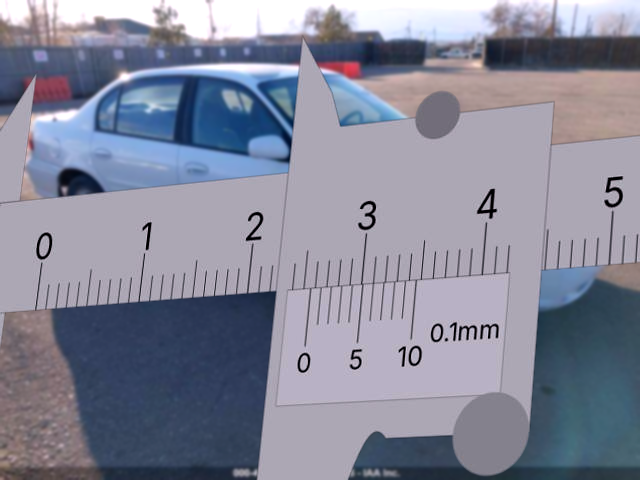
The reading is 25.6 mm
